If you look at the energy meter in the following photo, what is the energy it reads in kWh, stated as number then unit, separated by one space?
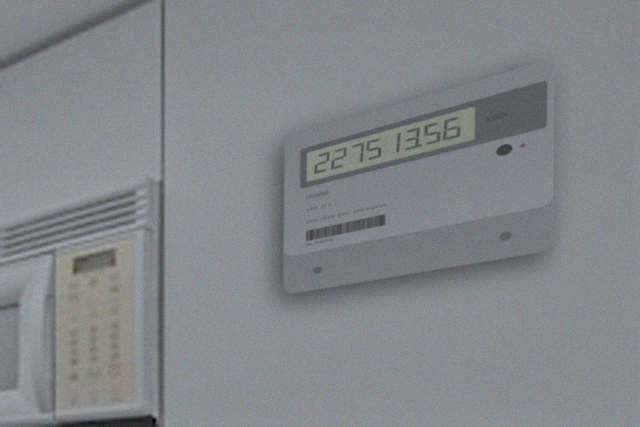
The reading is 227513.56 kWh
